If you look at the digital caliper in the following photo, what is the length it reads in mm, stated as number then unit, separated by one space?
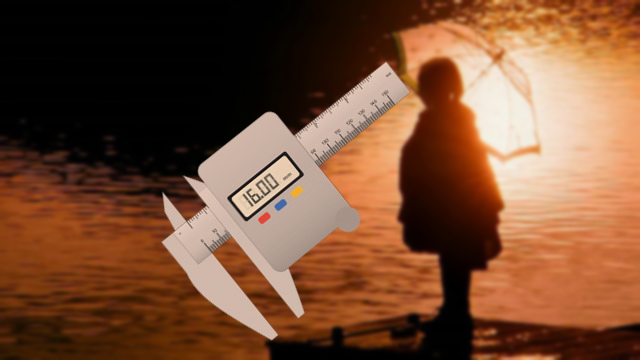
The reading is 16.00 mm
